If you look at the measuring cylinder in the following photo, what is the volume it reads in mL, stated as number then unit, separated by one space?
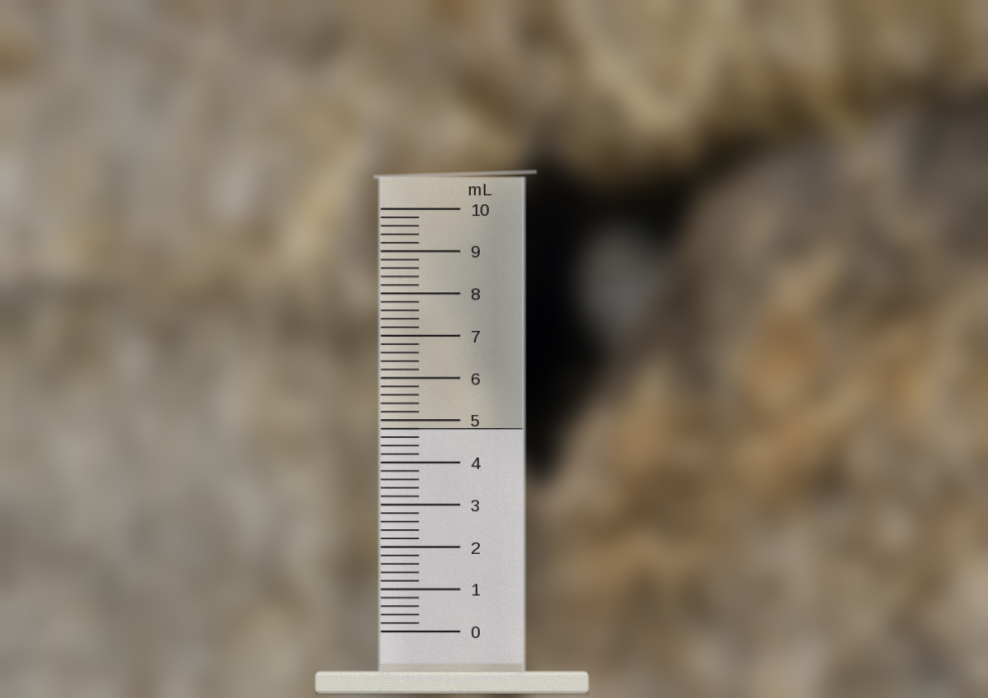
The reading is 4.8 mL
